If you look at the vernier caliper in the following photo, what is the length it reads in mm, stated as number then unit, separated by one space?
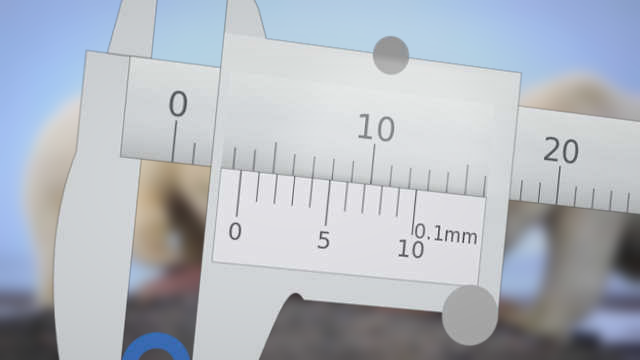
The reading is 3.4 mm
